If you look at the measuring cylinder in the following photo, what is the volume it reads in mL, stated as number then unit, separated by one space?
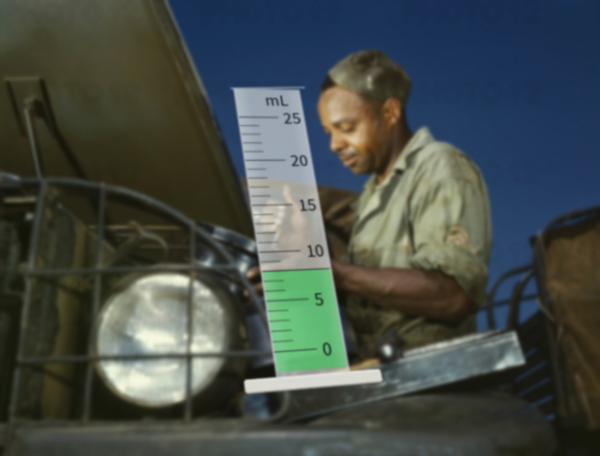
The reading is 8 mL
